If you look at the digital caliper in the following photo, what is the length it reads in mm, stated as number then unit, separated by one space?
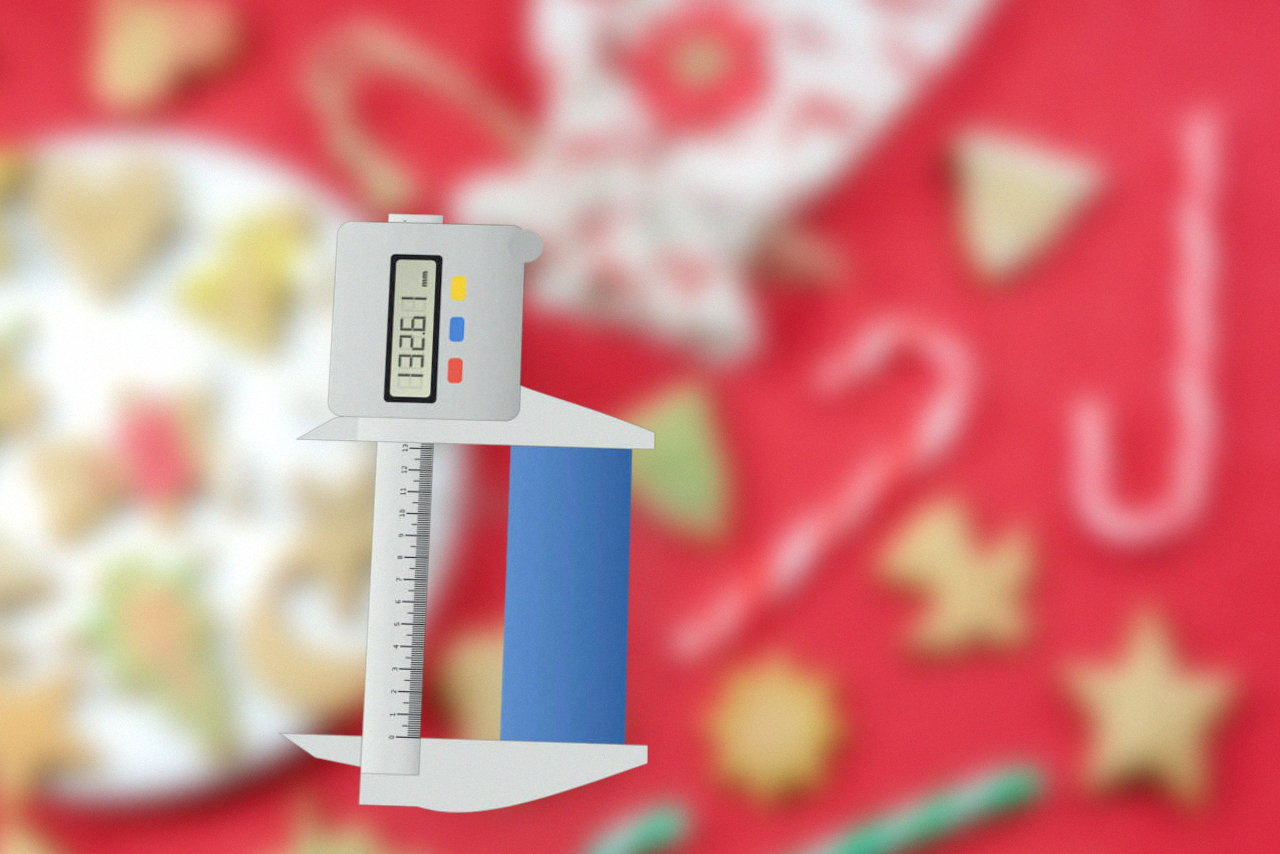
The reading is 132.61 mm
